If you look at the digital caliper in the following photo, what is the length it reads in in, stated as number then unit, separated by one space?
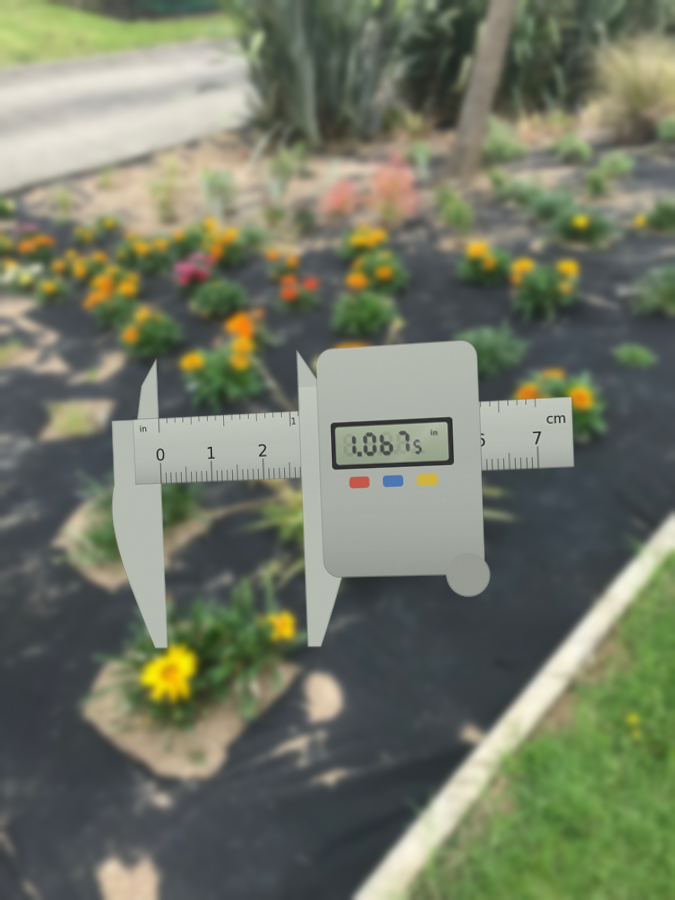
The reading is 1.0675 in
